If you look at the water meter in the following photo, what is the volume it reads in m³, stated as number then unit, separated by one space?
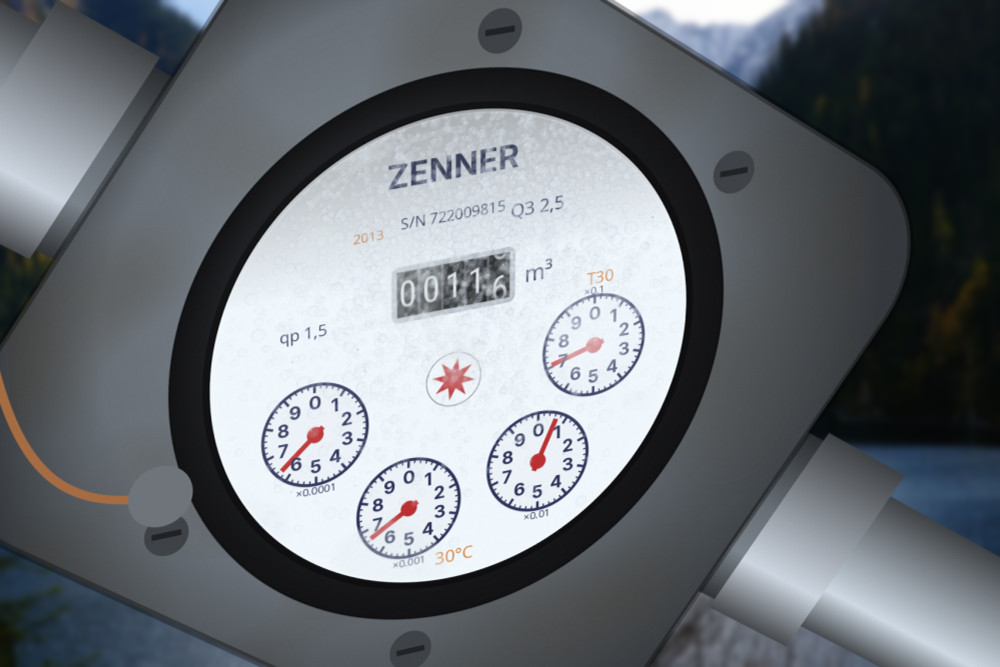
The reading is 115.7066 m³
